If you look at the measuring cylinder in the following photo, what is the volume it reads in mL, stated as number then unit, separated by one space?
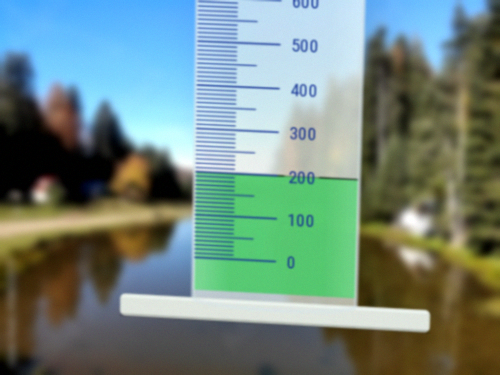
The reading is 200 mL
